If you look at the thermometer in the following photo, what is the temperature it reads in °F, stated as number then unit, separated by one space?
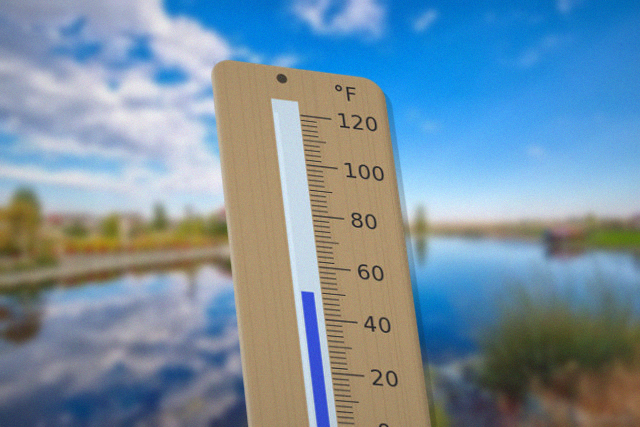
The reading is 50 °F
